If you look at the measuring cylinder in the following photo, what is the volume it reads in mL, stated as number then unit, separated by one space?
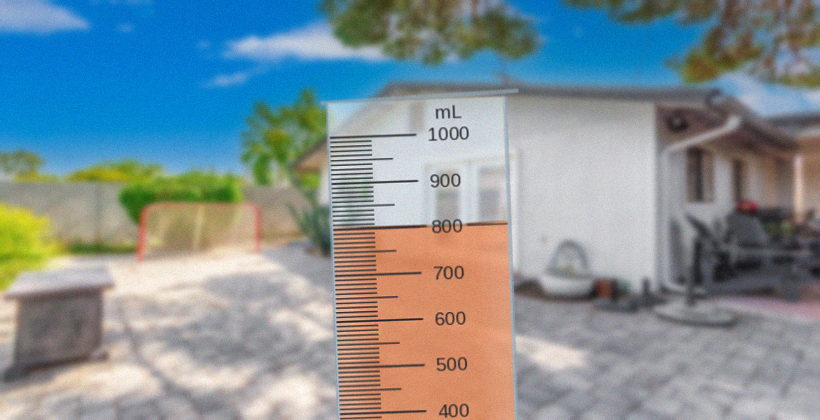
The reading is 800 mL
